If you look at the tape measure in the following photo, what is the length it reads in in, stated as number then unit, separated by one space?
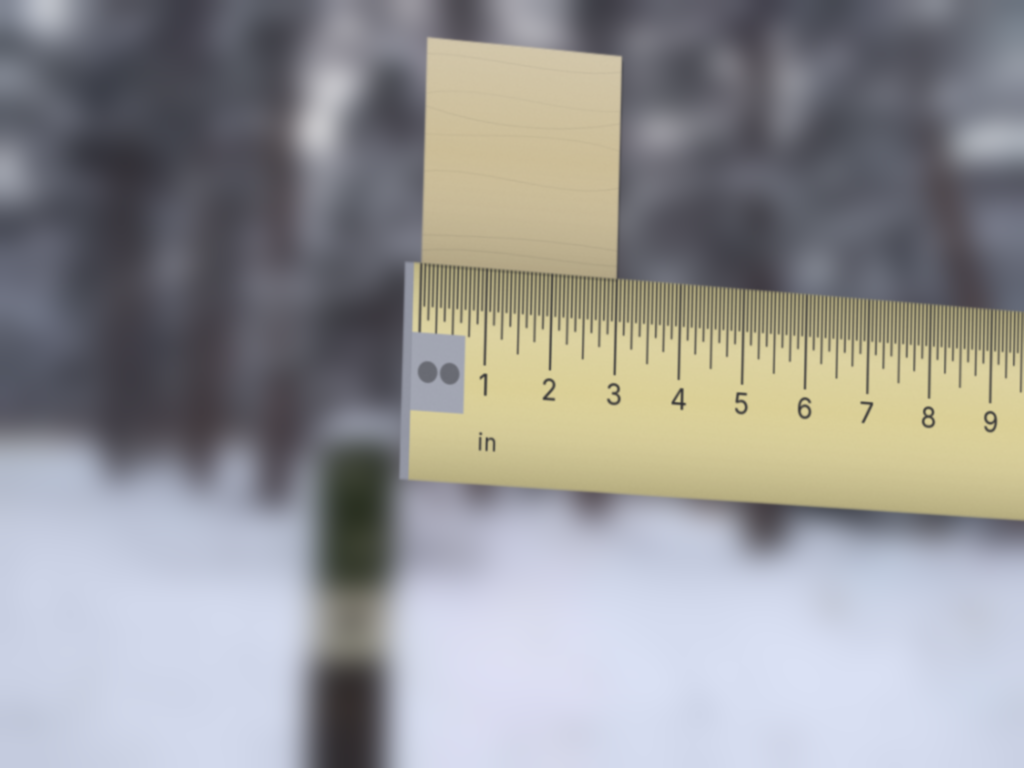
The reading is 3 in
